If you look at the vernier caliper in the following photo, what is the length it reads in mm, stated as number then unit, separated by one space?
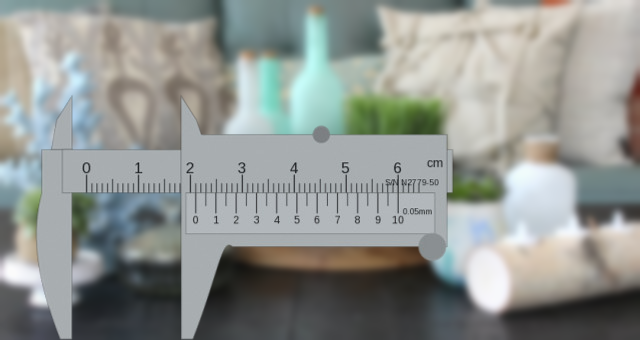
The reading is 21.0 mm
